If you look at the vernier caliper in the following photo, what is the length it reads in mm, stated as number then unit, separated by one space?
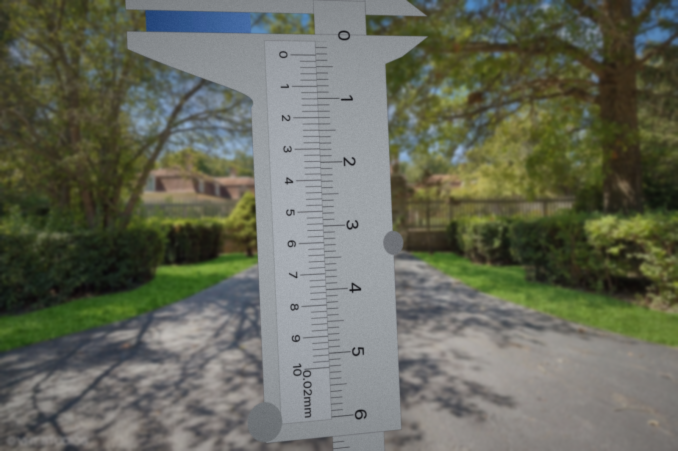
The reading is 3.2 mm
